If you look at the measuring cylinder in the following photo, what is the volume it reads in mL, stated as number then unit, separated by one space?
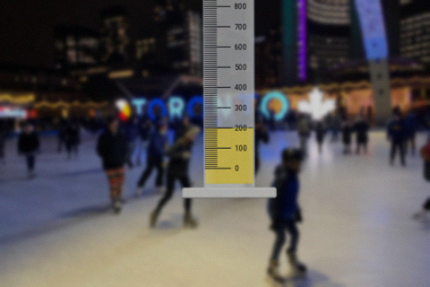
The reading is 200 mL
